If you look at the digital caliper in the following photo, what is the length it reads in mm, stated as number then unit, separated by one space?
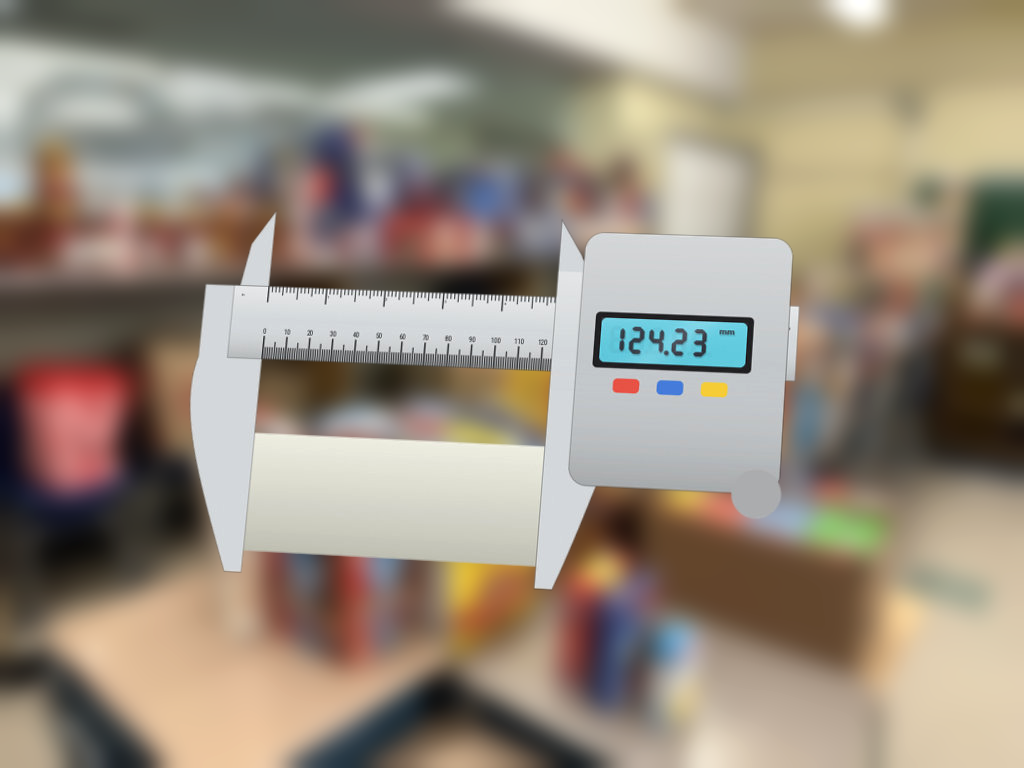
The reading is 124.23 mm
